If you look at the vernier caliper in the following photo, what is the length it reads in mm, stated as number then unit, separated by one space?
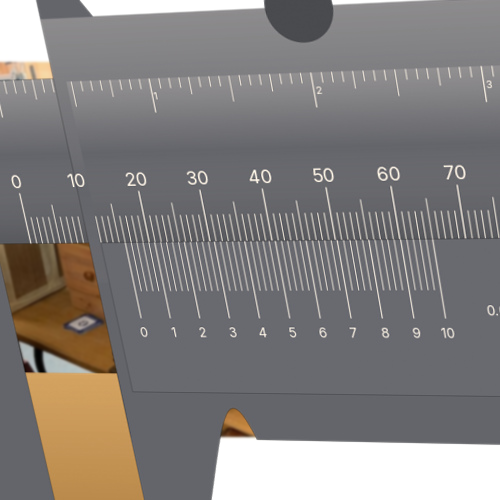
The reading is 16.0 mm
